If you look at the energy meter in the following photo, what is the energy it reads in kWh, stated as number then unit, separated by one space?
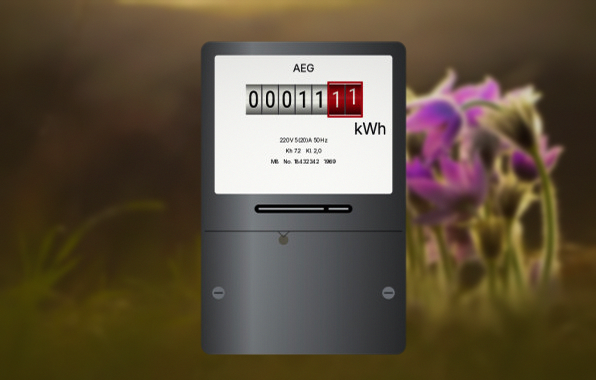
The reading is 11.11 kWh
